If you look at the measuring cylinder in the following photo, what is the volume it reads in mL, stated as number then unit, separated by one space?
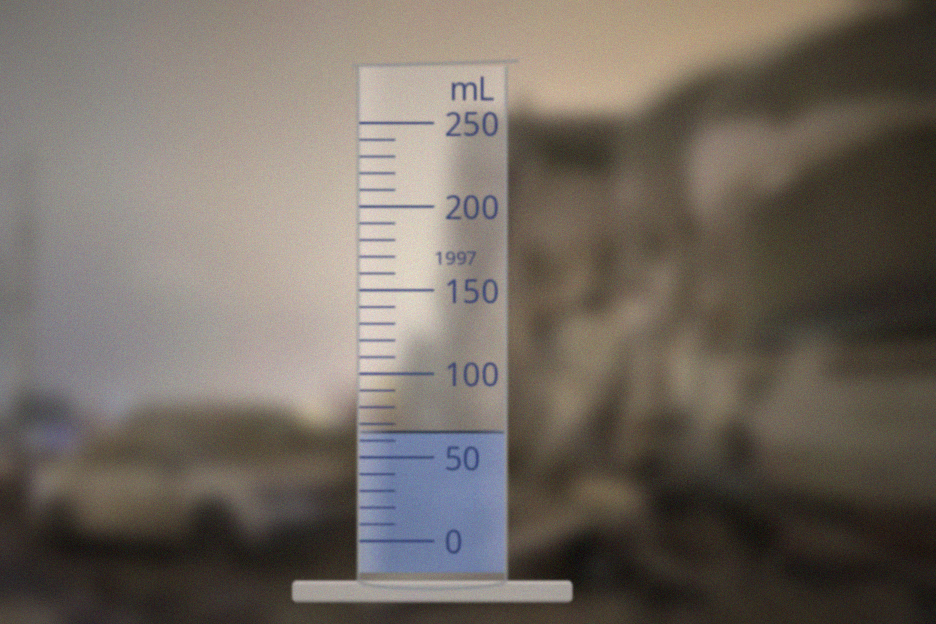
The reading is 65 mL
